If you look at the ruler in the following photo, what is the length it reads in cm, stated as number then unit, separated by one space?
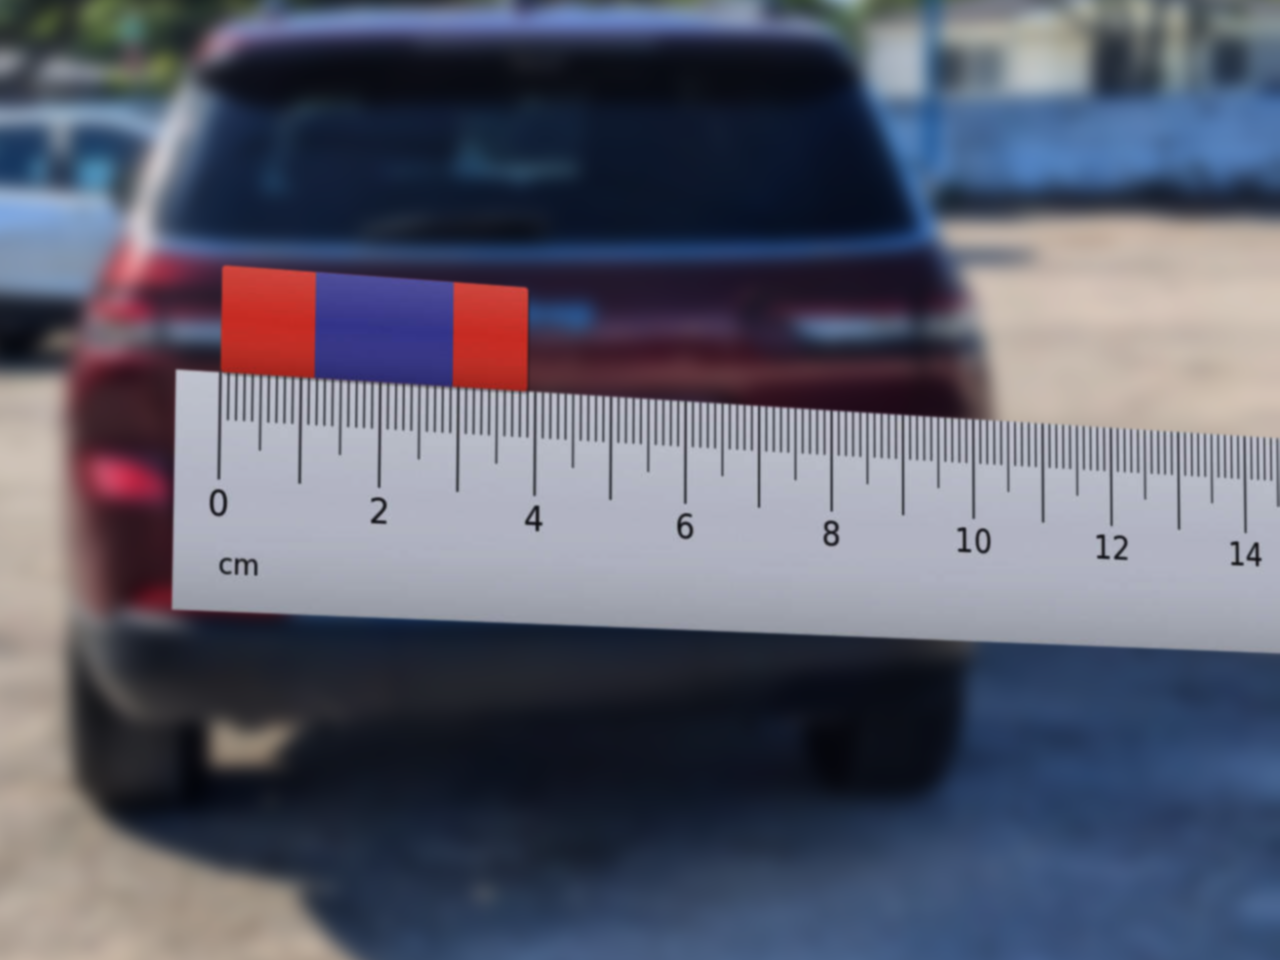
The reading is 3.9 cm
